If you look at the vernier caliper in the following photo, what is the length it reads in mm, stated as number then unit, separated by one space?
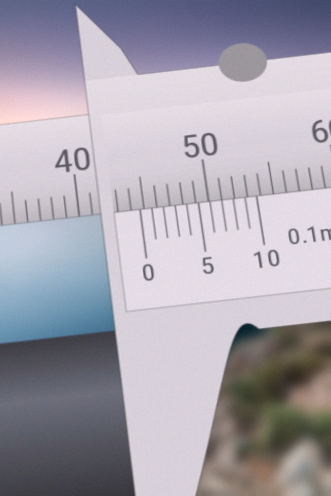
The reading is 44.7 mm
